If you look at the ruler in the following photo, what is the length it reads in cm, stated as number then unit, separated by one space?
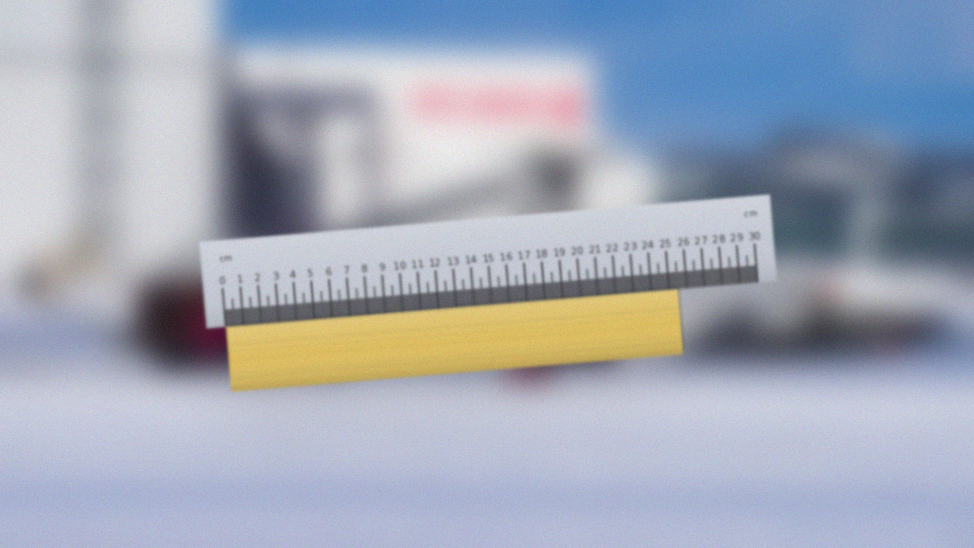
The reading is 25.5 cm
